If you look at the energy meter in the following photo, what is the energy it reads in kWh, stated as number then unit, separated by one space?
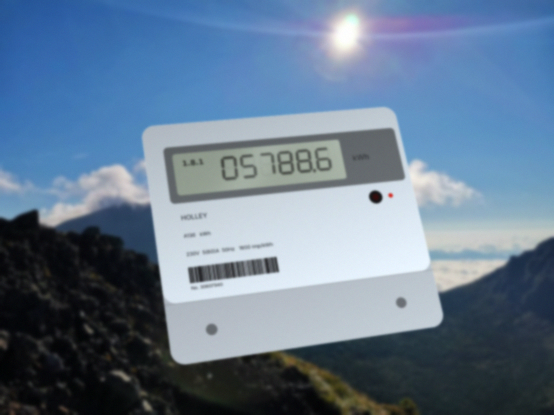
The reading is 5788.6 kWh
